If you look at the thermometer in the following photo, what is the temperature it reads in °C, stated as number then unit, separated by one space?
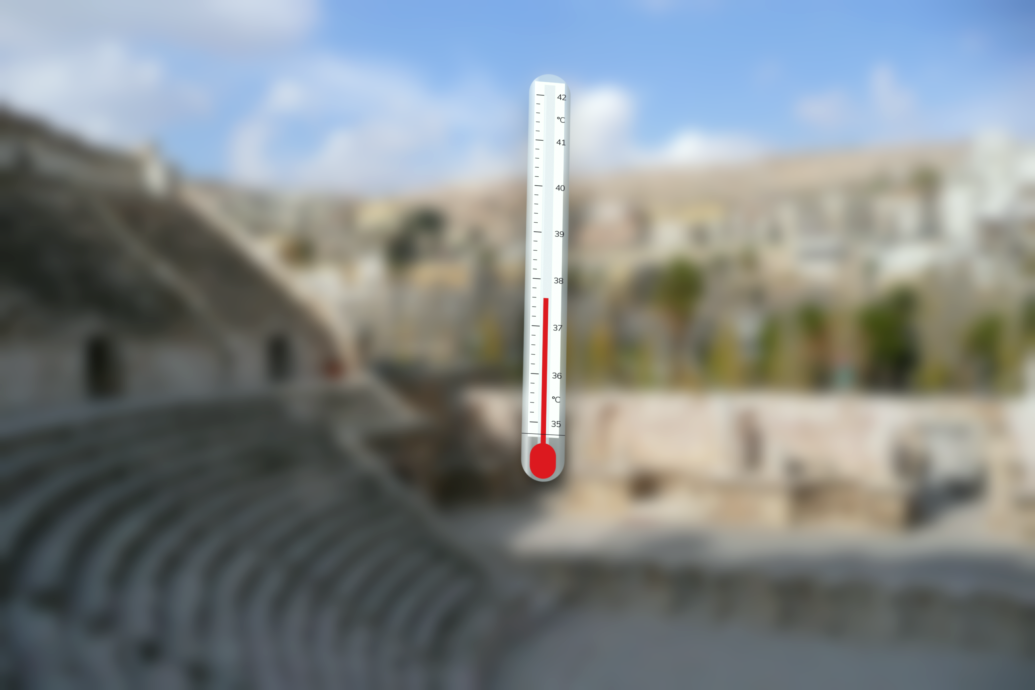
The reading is 37.6 °C
